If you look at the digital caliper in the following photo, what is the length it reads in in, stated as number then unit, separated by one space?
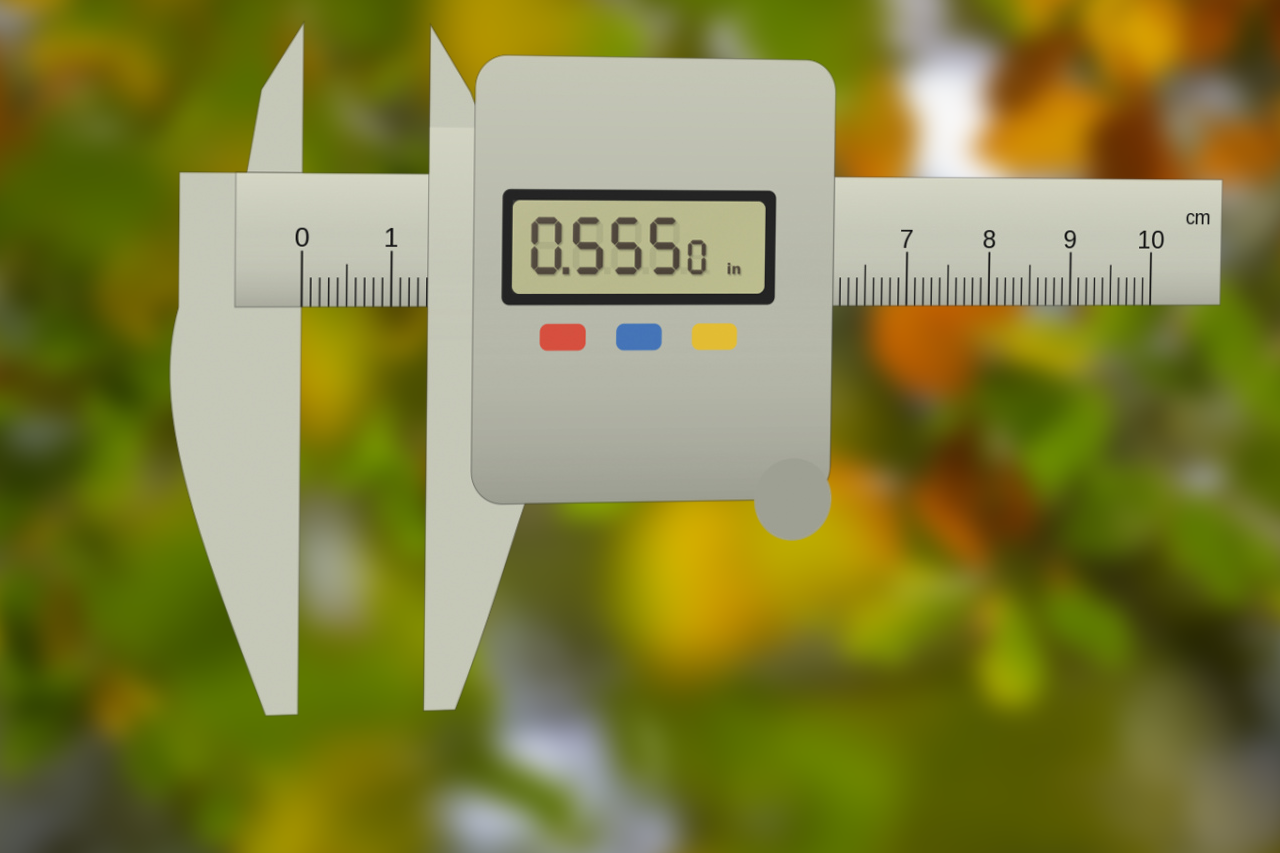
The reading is 0.5550 in
